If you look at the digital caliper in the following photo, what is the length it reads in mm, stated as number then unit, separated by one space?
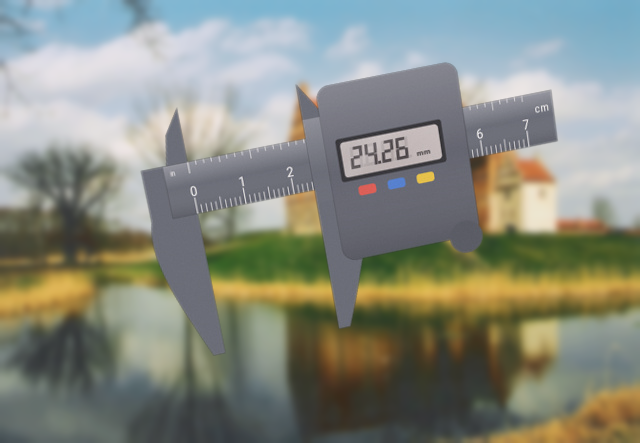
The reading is 24.26 mm
